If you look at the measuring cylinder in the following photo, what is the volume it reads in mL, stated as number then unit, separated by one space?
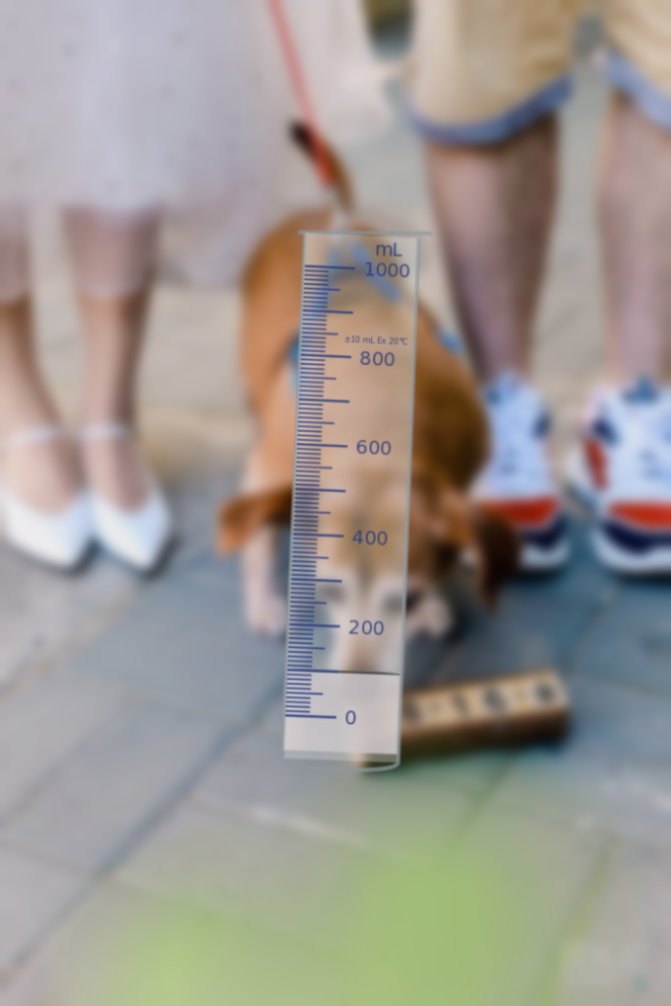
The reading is 100 mL
